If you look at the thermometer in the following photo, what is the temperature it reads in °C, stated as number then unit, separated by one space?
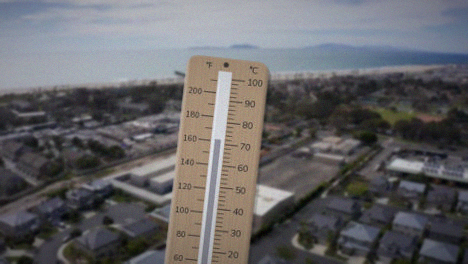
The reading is 72 °C
